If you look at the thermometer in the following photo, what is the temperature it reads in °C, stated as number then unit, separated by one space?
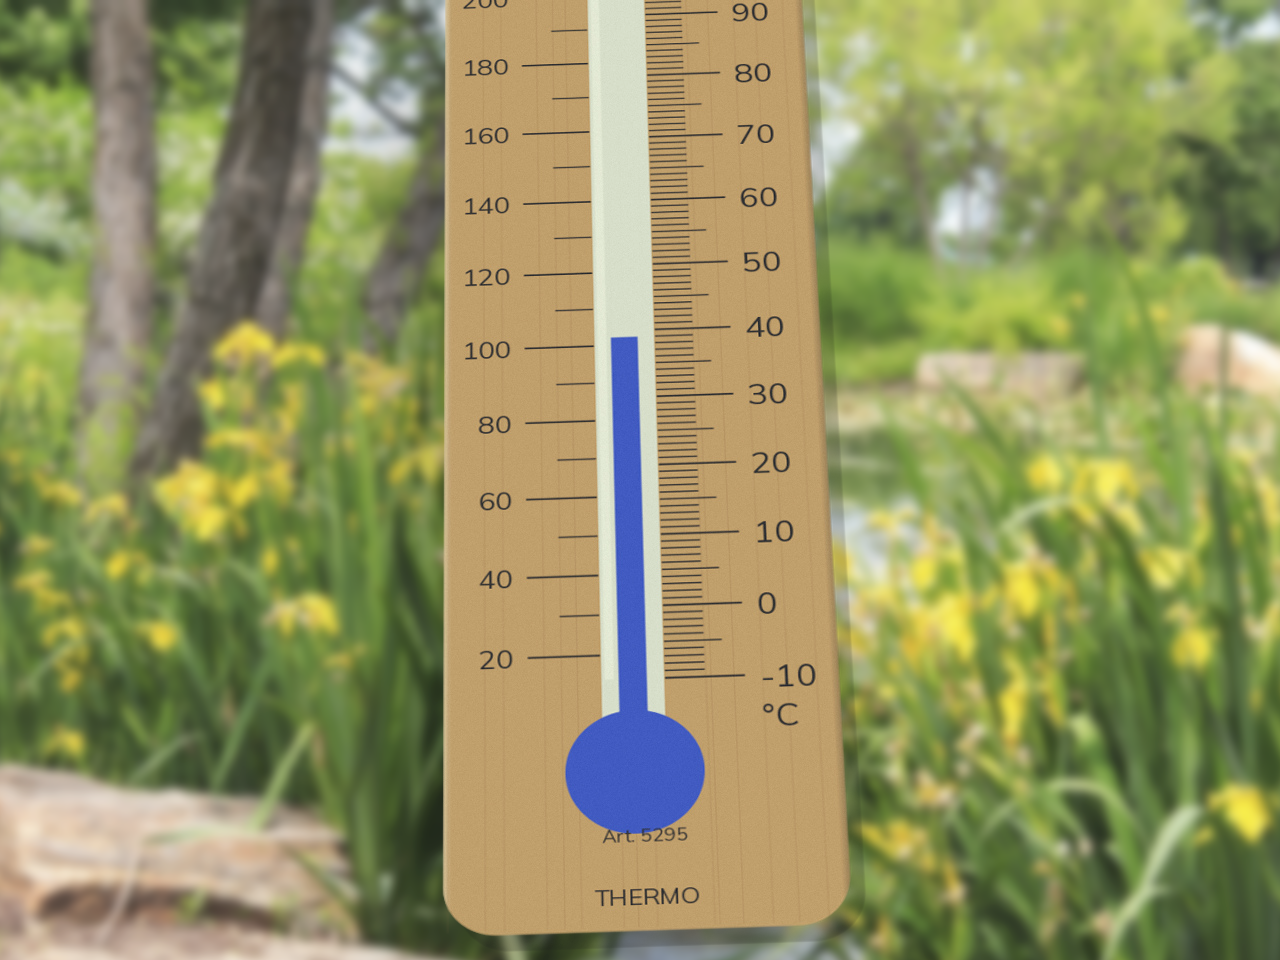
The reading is 39 °C
